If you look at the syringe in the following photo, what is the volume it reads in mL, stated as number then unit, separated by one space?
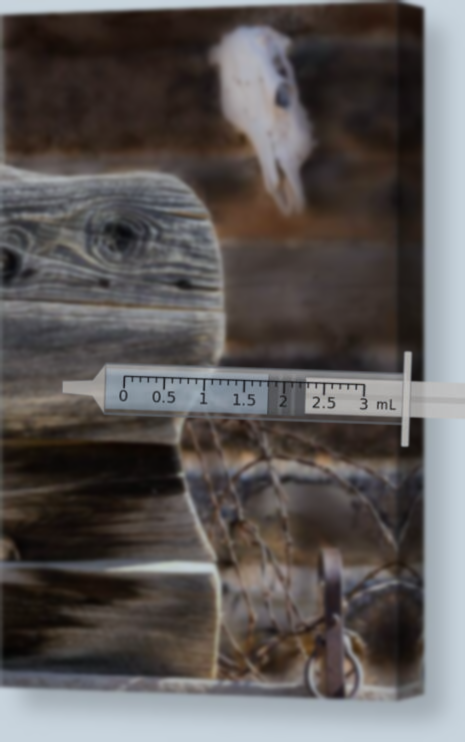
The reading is 1.8 mL
